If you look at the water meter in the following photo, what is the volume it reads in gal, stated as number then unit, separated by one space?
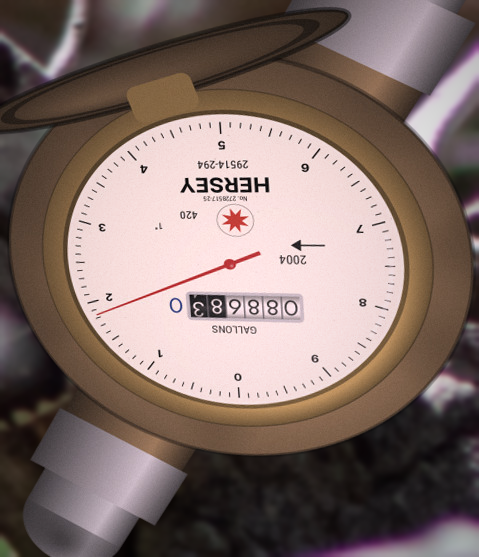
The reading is 886831.8 gal
